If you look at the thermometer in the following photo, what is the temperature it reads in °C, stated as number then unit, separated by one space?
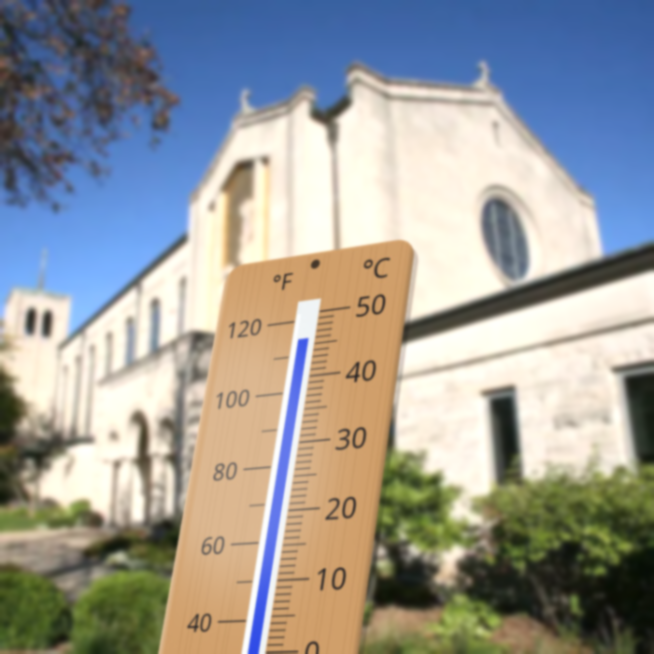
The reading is 46 °C
